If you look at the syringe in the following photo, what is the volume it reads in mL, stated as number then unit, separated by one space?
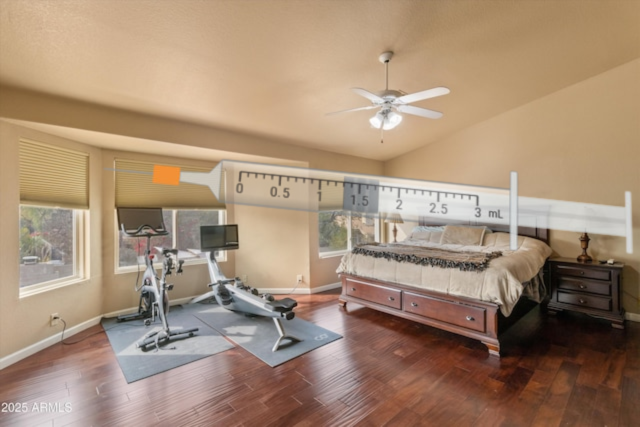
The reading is 1.3 mL
